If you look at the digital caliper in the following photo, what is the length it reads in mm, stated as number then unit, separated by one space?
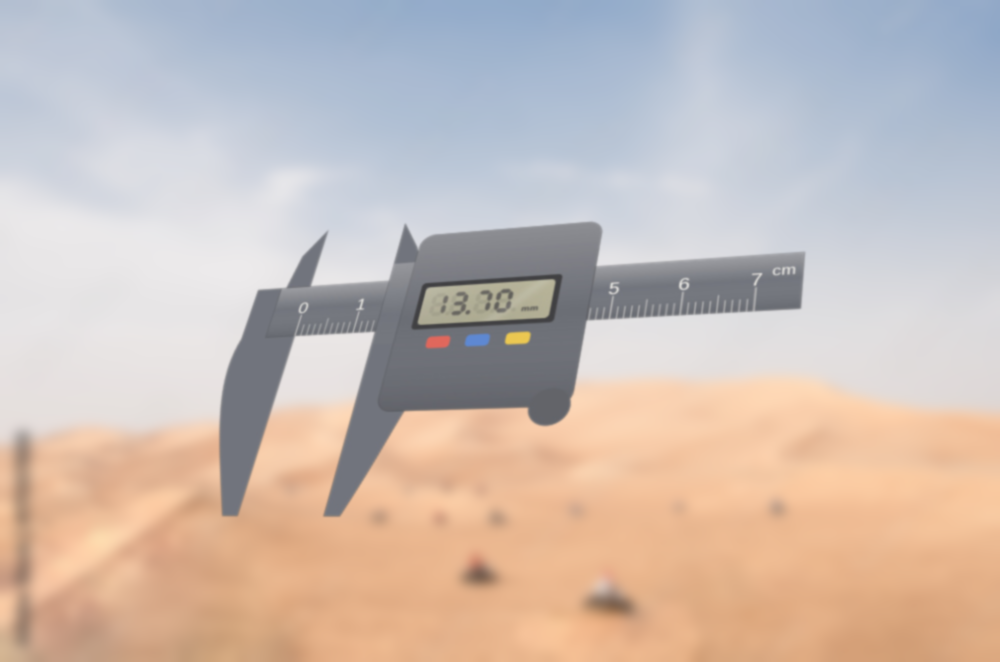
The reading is 13.70 mm
